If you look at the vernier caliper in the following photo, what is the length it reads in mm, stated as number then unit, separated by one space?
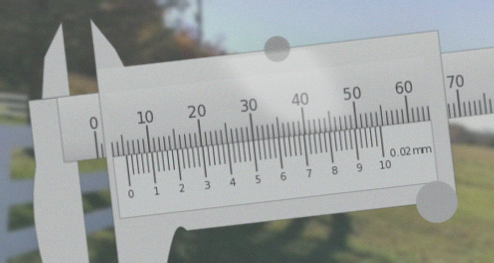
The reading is 5.5 mm
